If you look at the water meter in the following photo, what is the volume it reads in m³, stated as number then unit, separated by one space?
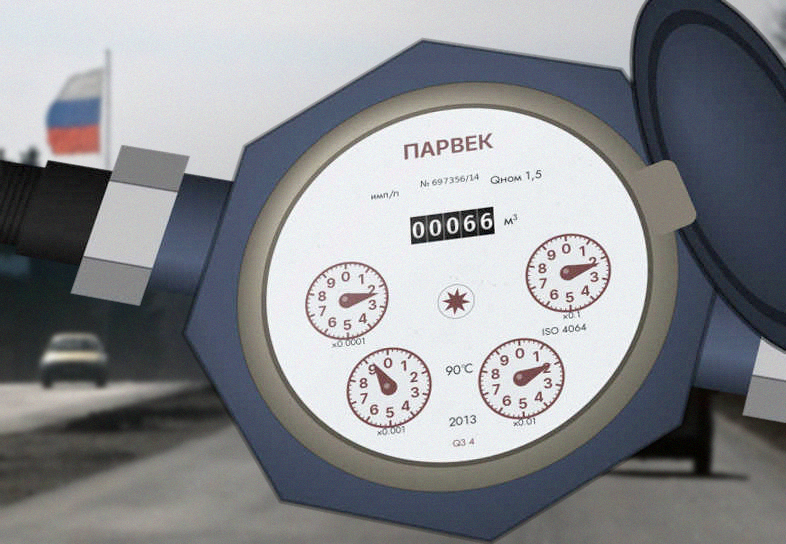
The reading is 66.2192 m³
